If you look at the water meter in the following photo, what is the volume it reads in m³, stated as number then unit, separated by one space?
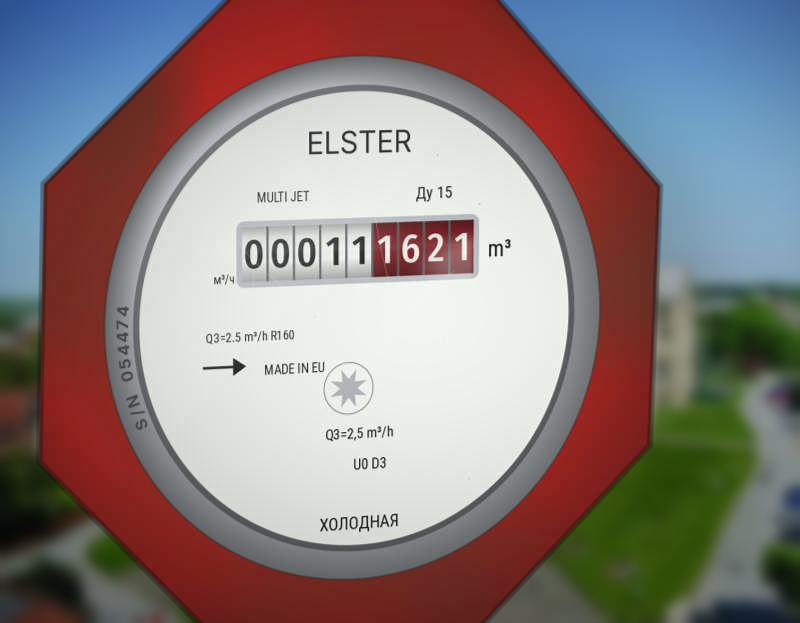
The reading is 11.1621 m³
